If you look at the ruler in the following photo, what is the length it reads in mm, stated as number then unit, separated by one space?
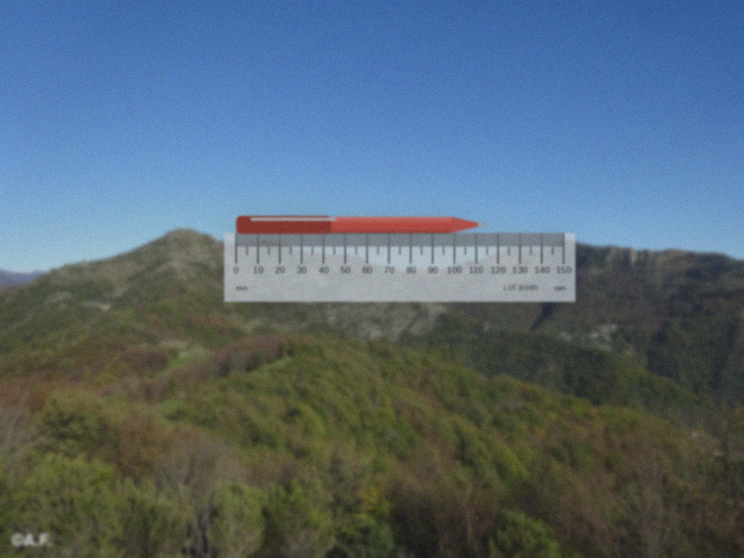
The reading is 115 mm
